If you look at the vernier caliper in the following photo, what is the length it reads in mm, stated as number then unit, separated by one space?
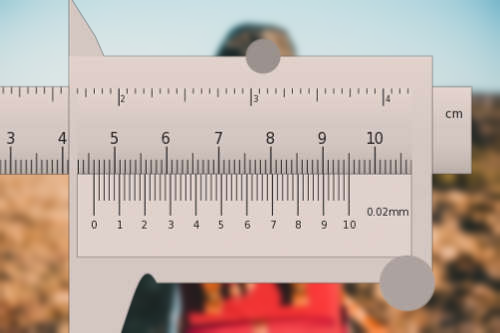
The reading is 46.0 mm
